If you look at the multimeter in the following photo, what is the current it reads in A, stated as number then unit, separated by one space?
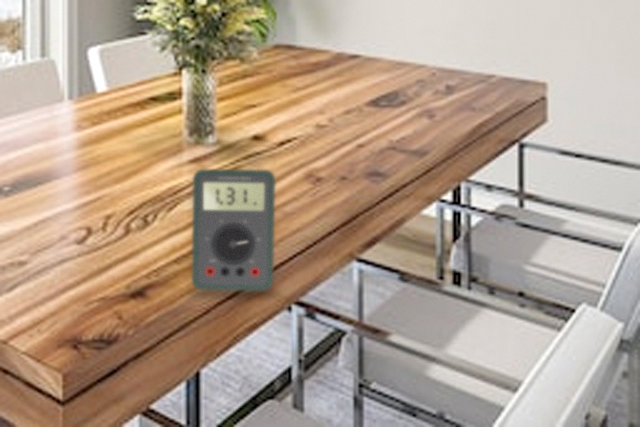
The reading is 1.31 A
